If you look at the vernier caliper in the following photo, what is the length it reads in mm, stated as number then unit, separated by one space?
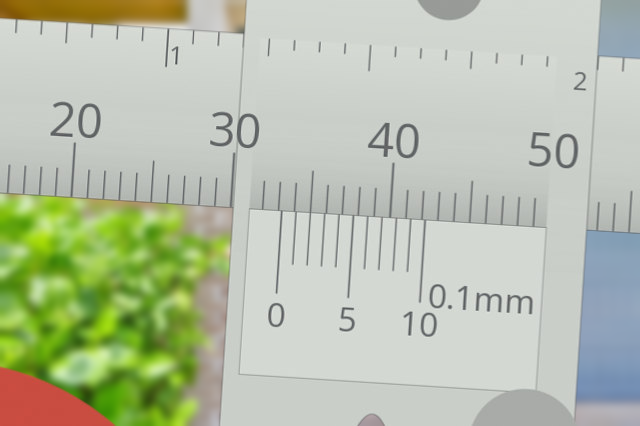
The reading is 33.2 mm
